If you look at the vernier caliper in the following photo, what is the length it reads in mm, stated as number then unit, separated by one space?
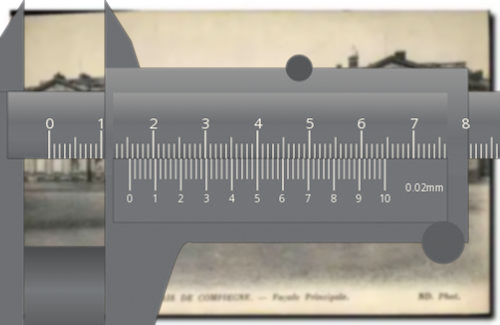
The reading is 15.5 mm
